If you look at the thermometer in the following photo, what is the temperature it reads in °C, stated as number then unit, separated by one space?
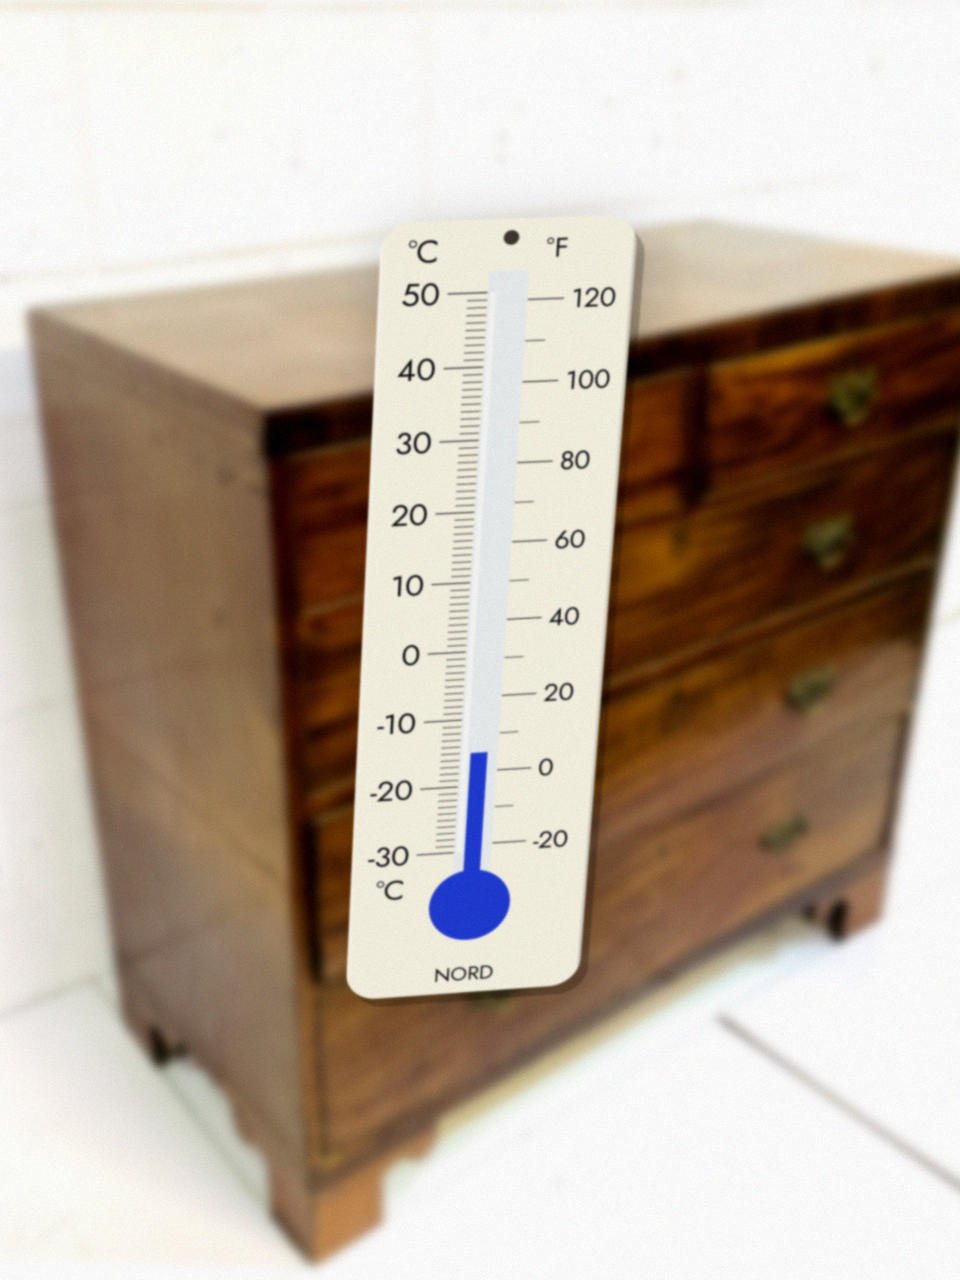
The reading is -15 °C
